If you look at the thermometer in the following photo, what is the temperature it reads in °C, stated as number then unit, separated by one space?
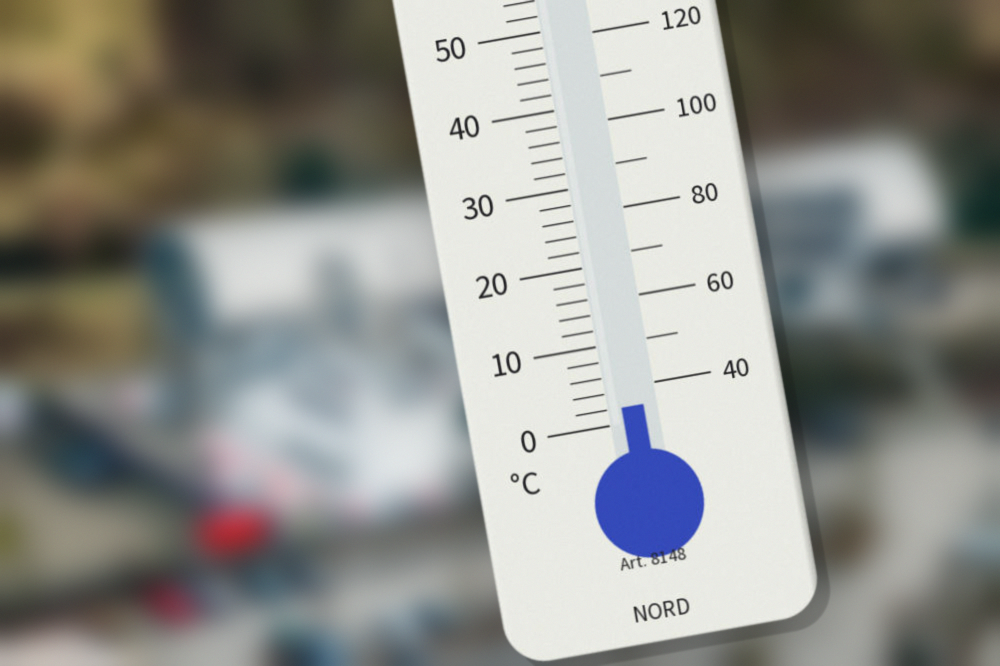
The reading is 2 °C
